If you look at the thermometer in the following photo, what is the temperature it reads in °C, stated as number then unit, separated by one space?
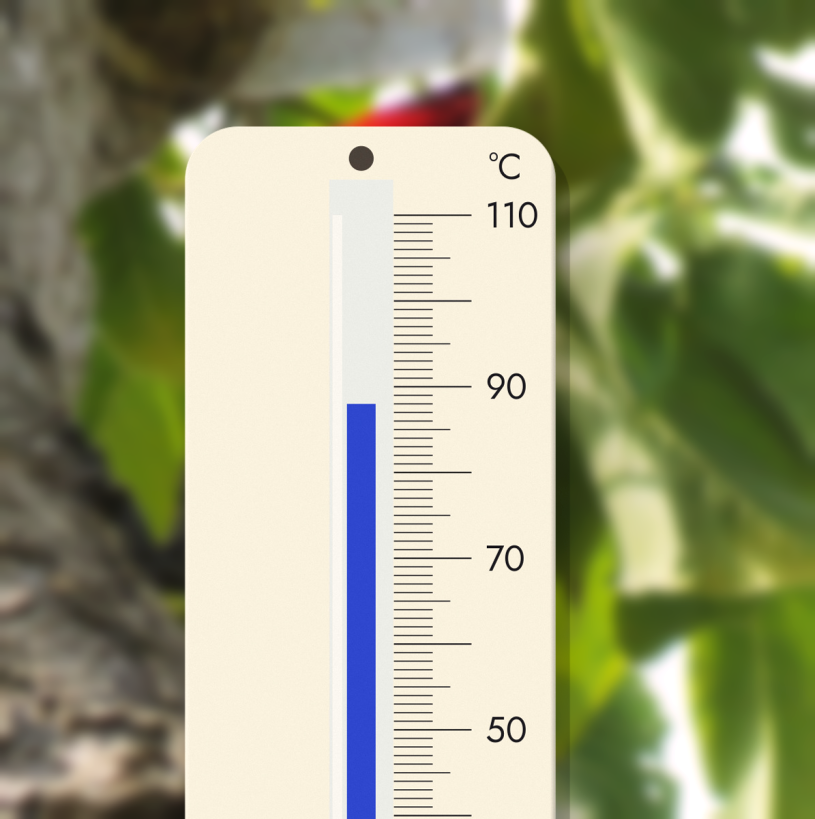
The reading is 88 °C
